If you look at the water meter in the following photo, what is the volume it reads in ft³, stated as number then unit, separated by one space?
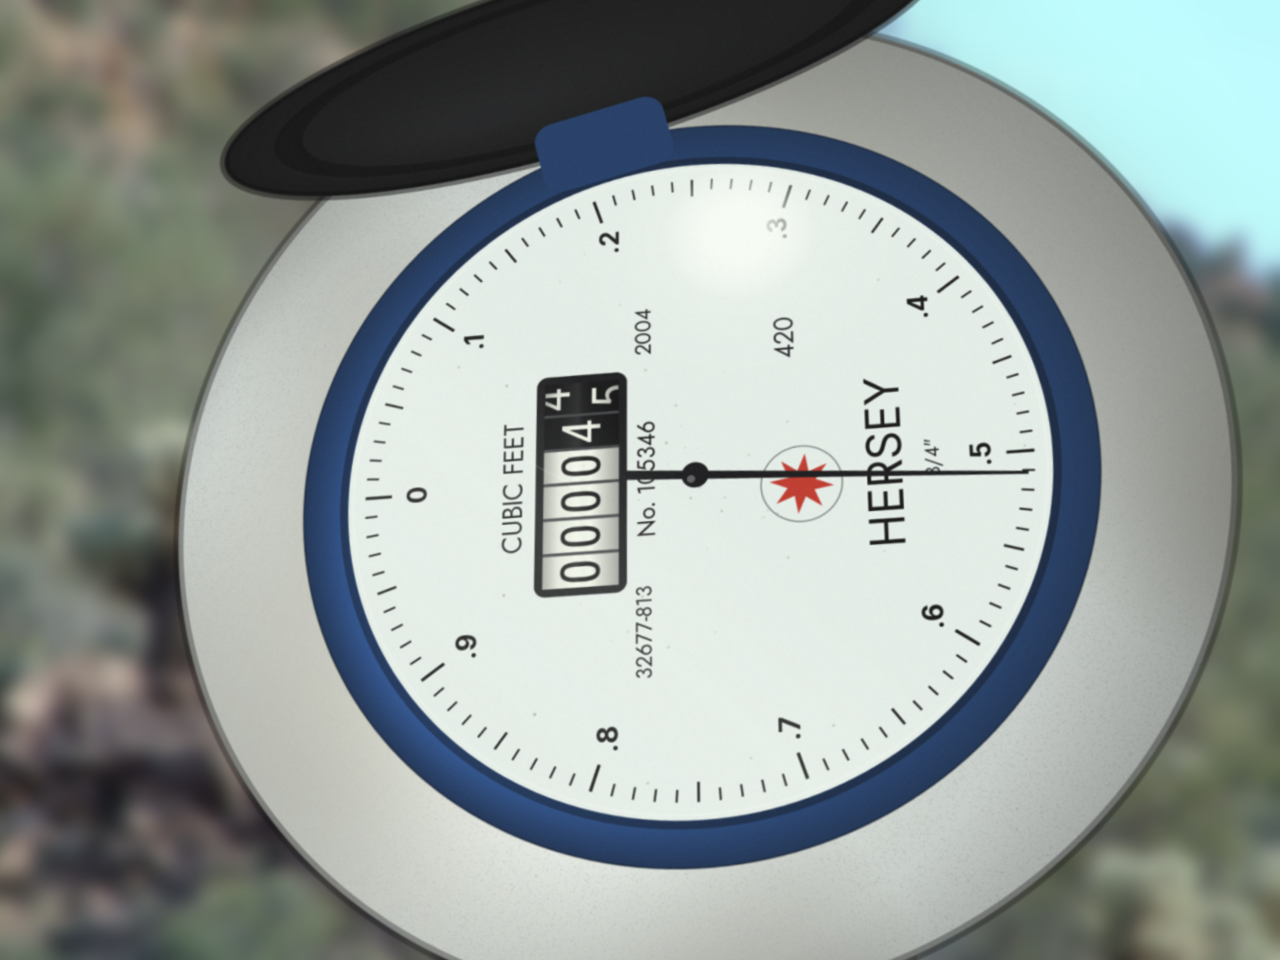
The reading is 44.51 ft³
